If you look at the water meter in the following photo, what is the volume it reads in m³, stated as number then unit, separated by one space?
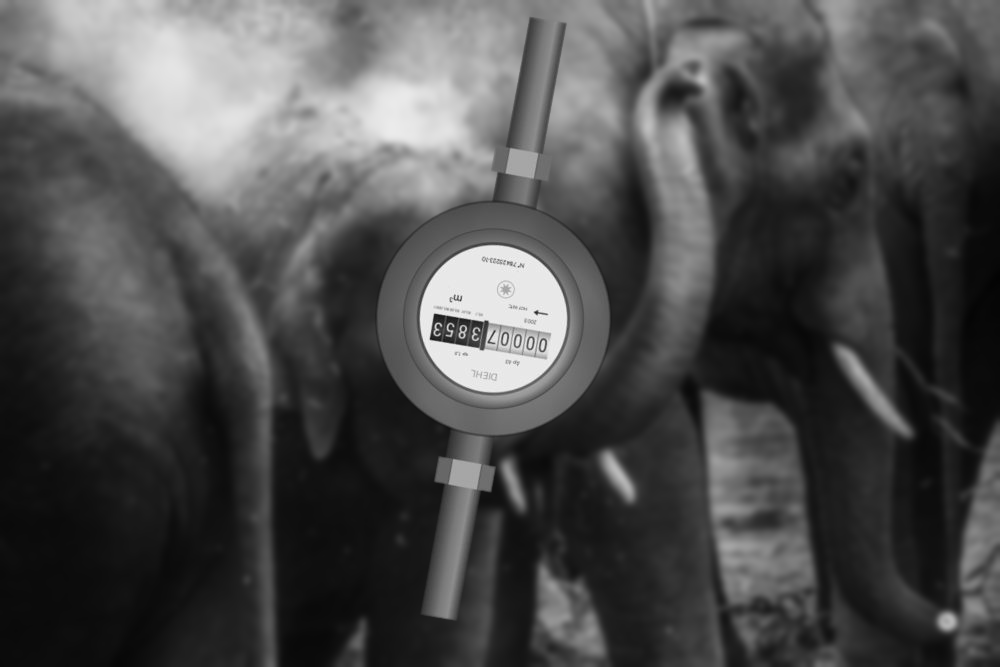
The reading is 7.3853 m³
